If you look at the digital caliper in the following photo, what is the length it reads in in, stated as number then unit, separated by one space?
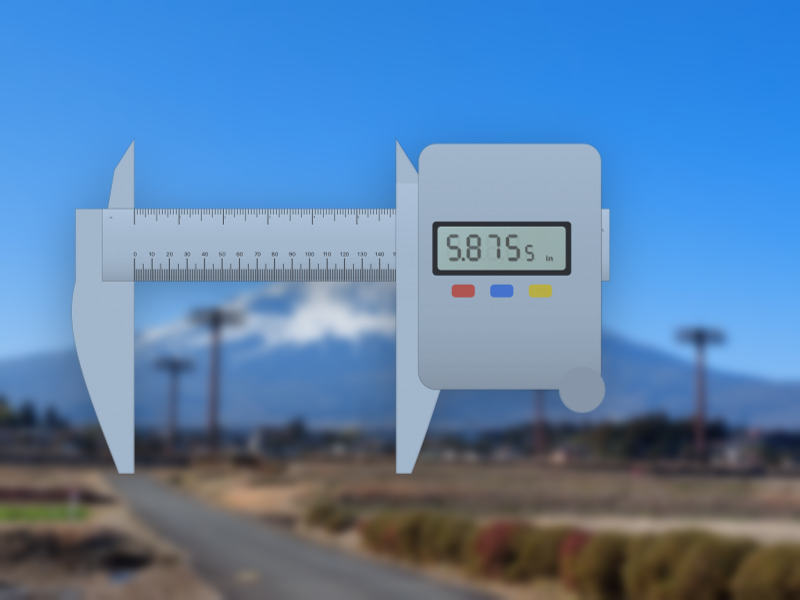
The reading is 5.8755 in
